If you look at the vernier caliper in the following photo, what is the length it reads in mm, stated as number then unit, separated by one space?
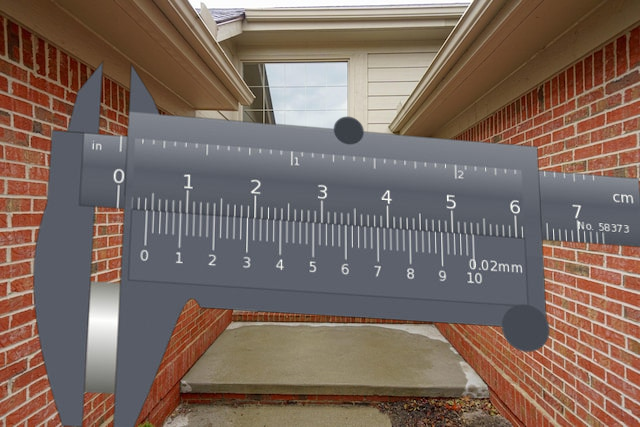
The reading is 4.2 mm
